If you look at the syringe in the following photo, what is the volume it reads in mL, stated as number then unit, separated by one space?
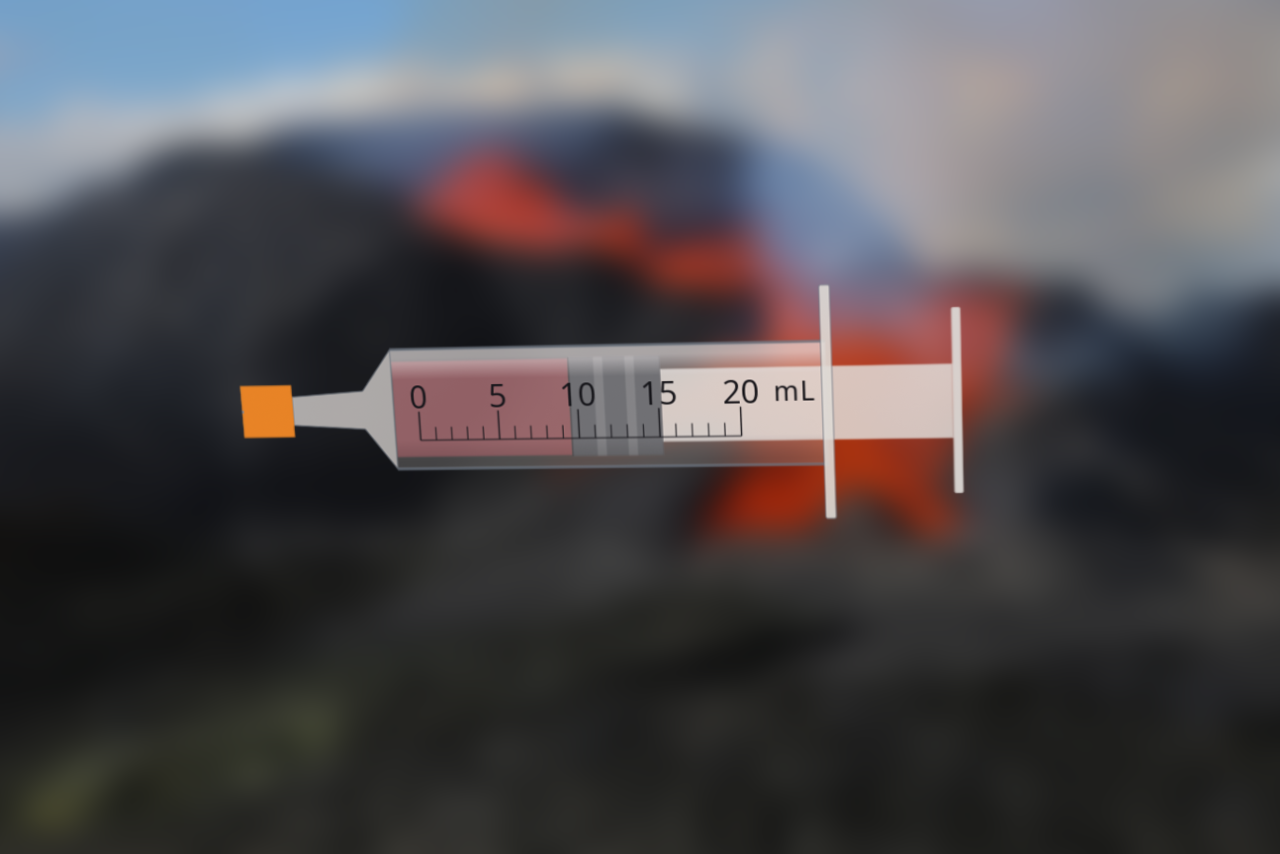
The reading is 9.5 mL
